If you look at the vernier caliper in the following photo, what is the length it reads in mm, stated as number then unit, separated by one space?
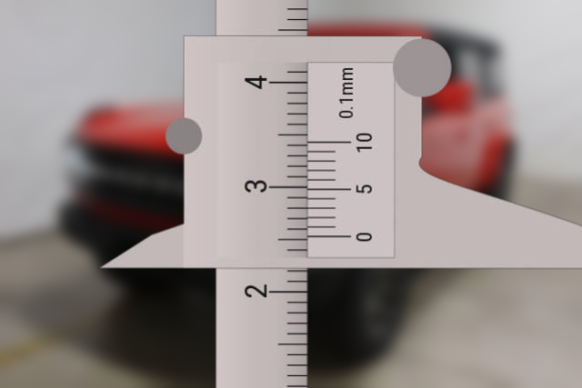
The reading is 25.3 mm
